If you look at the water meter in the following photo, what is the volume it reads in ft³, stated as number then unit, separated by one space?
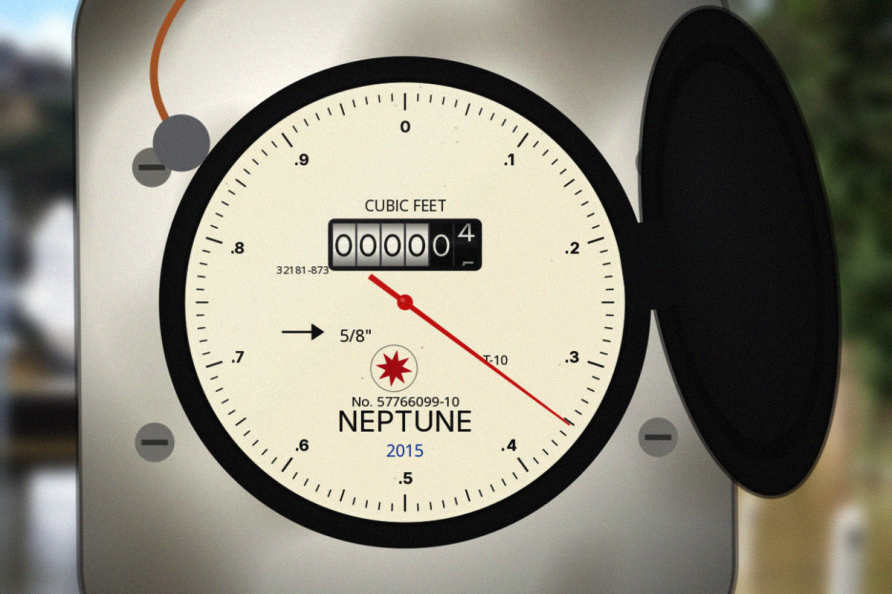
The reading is 4.35 ft³
